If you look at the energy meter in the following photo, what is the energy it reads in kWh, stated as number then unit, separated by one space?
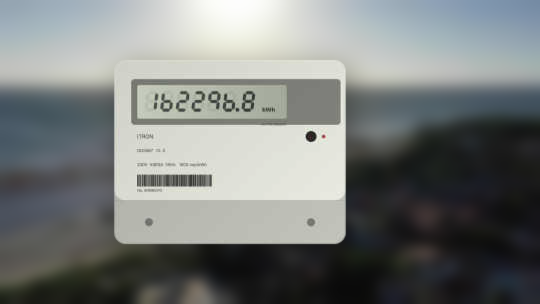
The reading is 162296.8 kWh
